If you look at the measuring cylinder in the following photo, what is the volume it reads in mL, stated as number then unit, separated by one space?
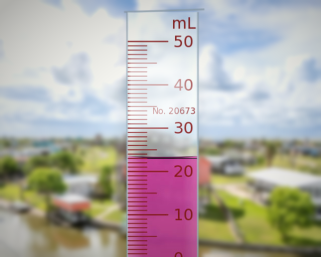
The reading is 23 mL
